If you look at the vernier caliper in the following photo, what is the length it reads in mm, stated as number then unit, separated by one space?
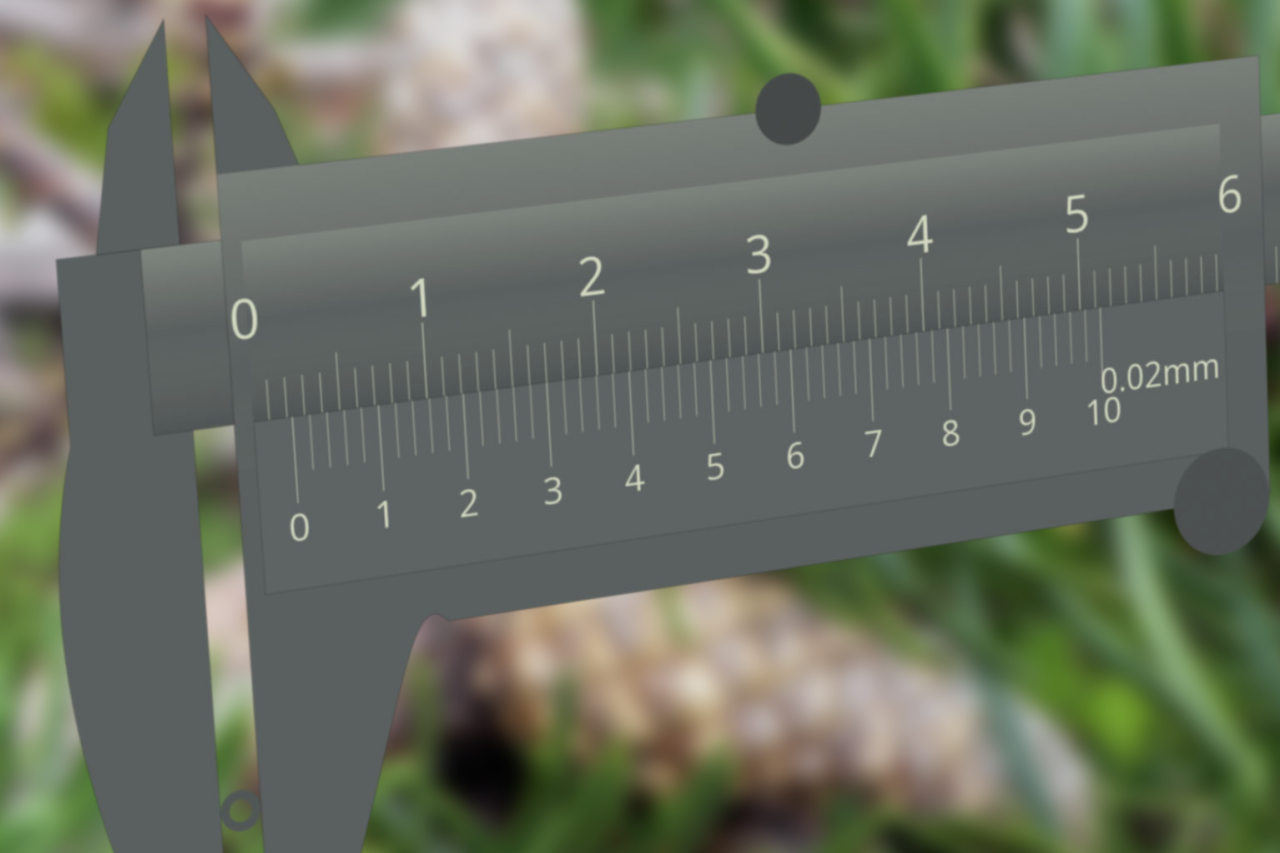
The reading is 2.3 mm
